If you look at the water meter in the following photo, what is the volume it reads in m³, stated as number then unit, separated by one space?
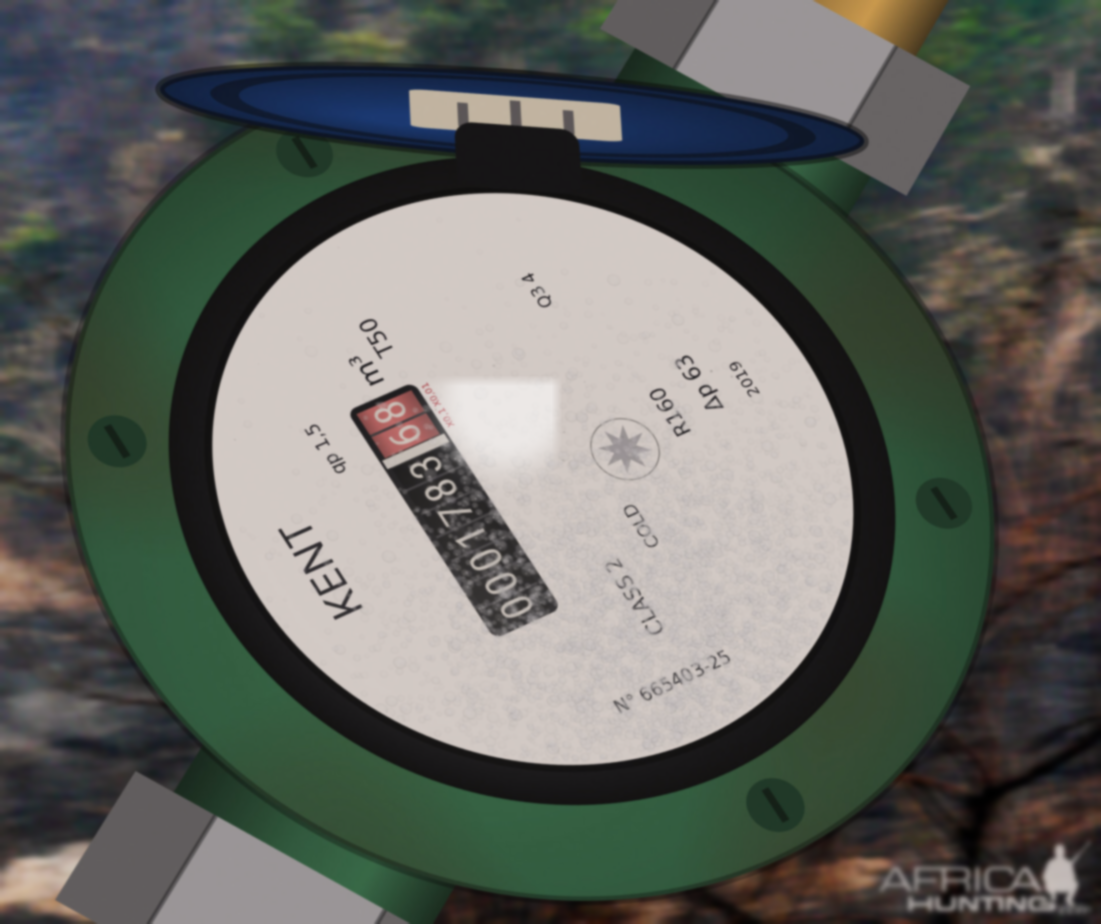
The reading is 1783.68 m³
